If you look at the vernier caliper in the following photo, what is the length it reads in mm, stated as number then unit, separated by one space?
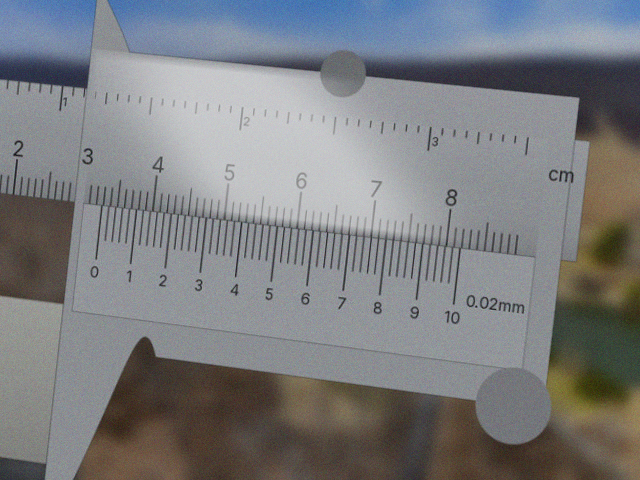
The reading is 32.8 mm
